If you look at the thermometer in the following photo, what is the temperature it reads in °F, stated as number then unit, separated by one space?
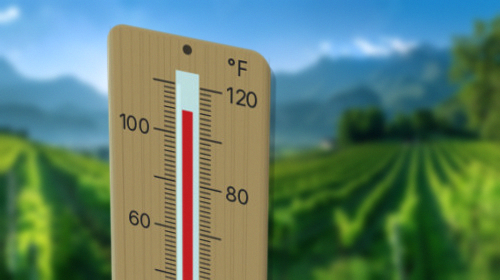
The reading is 110 °F
